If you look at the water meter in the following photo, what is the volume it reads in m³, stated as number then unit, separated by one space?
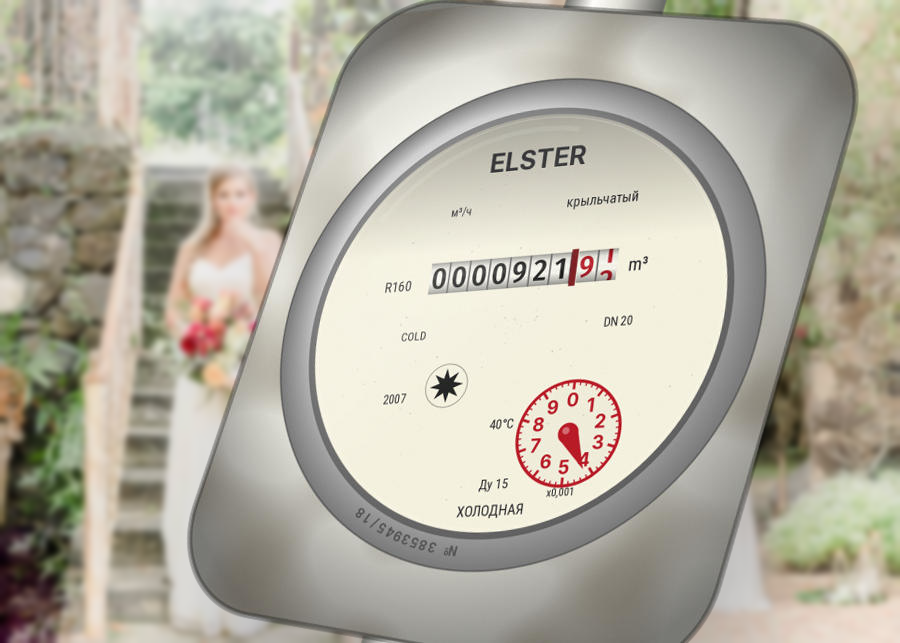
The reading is 921.914 m³
